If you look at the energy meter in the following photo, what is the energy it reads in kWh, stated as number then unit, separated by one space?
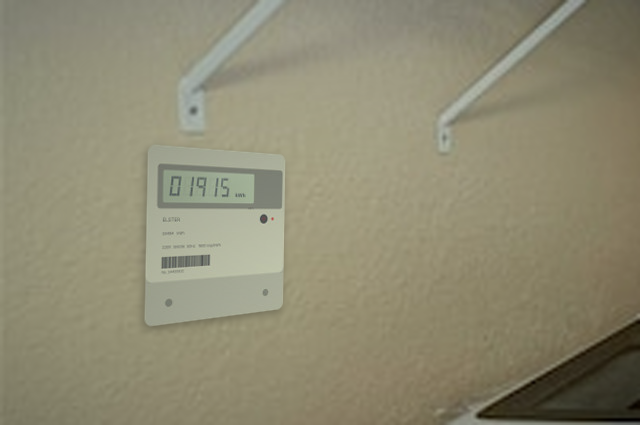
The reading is 1915 kWh
